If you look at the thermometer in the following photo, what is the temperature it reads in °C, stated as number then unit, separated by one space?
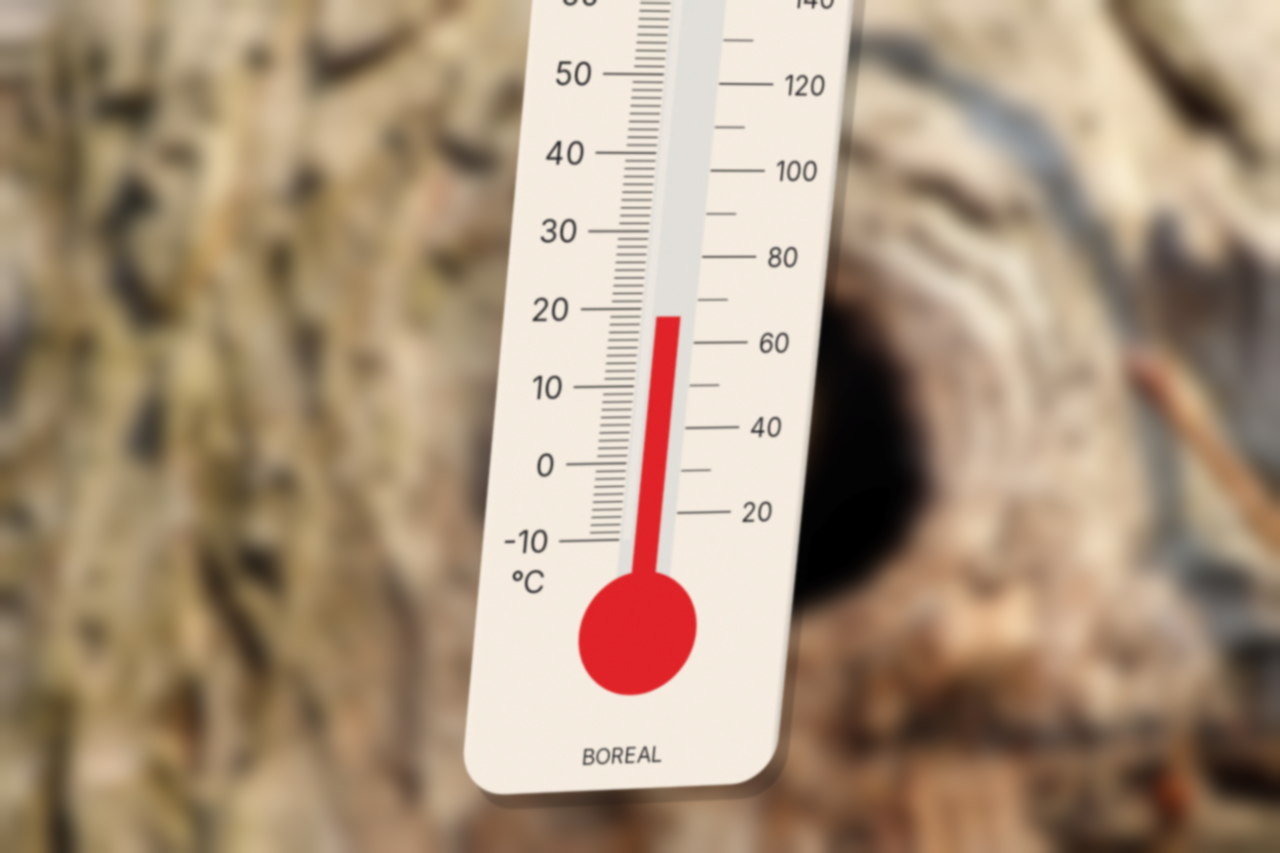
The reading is 19 °C
